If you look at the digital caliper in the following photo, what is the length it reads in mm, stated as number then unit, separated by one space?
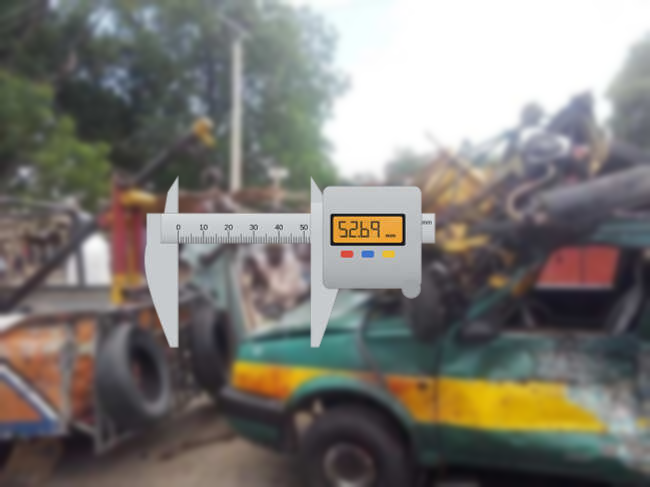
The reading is 52.69 mm
